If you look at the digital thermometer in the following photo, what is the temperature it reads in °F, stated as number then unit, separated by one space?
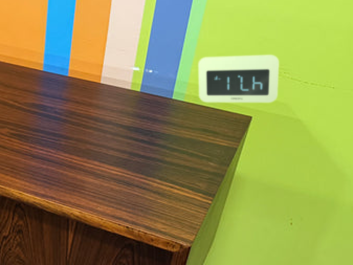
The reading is 47.1 °F
